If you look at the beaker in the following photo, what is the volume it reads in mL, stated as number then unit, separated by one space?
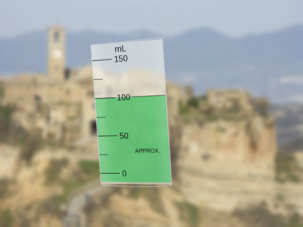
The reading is 100 mL
